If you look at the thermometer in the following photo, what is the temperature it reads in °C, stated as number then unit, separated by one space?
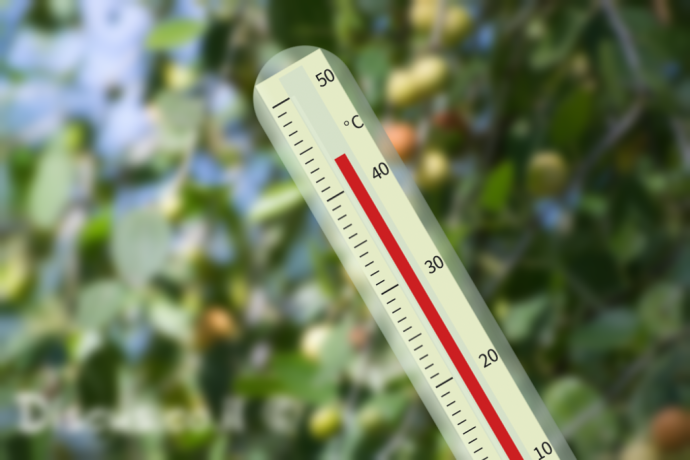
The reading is 43 °C
